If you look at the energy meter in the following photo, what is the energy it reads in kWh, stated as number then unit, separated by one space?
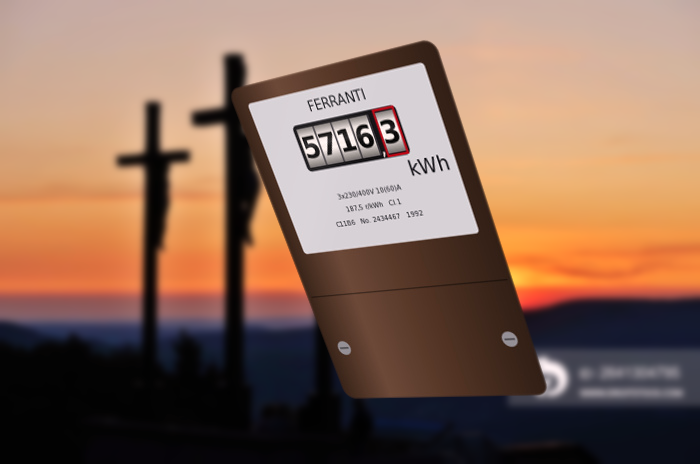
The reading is 5716.3 kWh
